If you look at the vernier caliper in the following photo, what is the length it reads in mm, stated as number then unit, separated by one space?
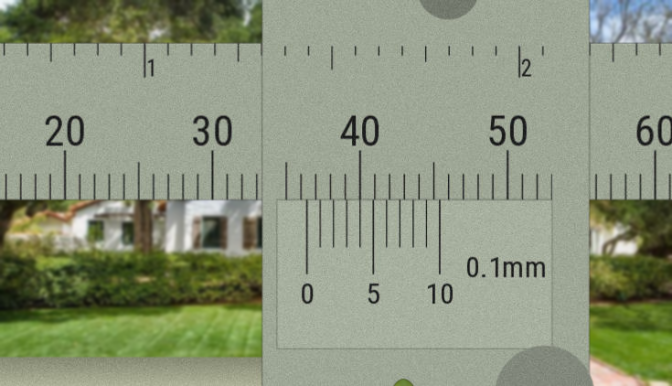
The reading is 36.4 mm
